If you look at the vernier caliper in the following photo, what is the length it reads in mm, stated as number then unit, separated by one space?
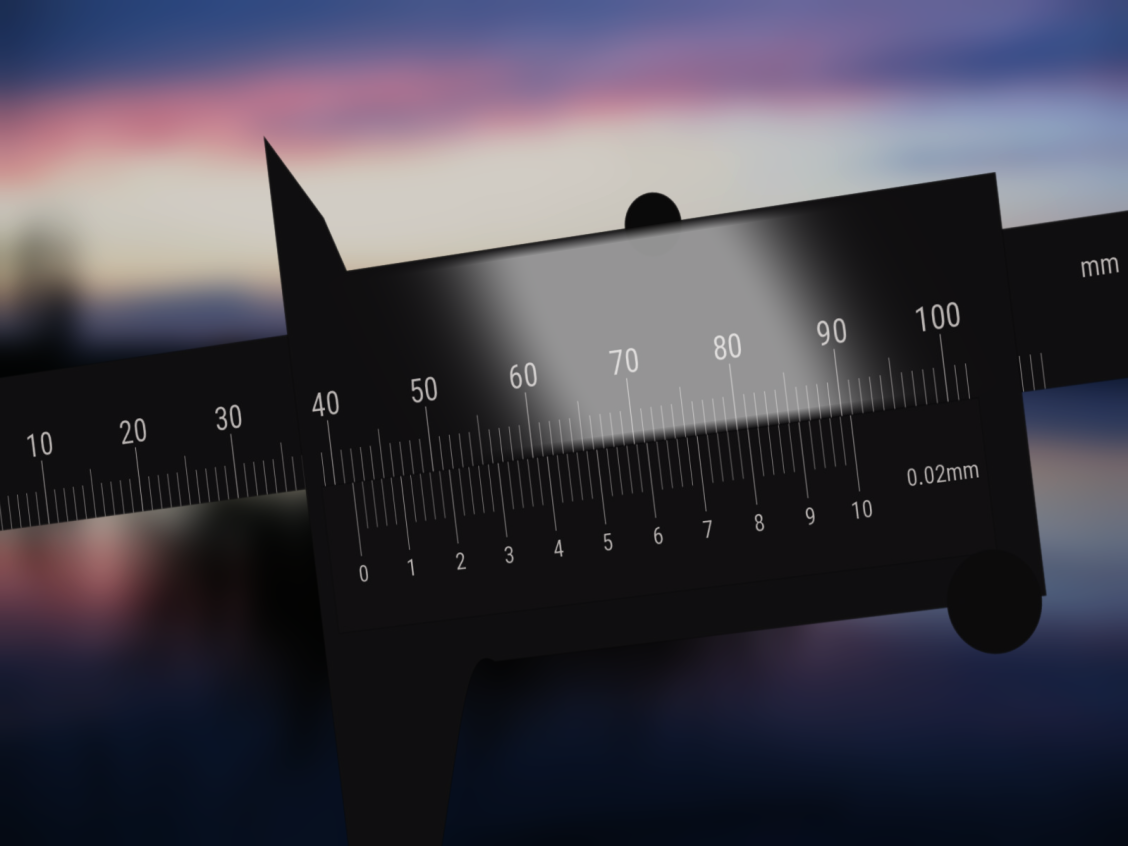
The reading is 41.8 mm
